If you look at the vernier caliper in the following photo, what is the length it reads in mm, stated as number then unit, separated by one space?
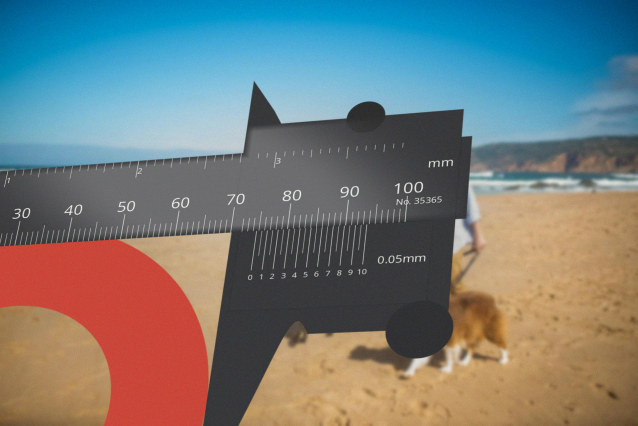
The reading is 74.6 mm
